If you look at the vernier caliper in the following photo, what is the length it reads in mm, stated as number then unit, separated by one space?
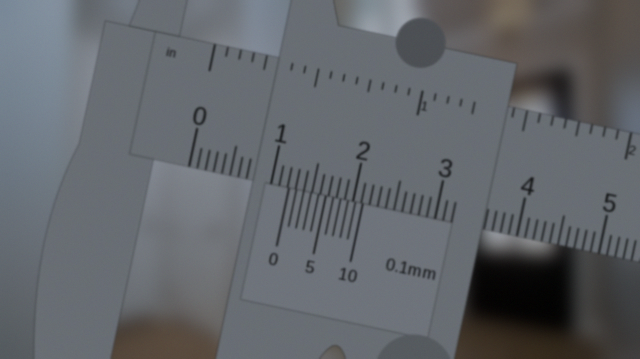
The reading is 12.2 mm
